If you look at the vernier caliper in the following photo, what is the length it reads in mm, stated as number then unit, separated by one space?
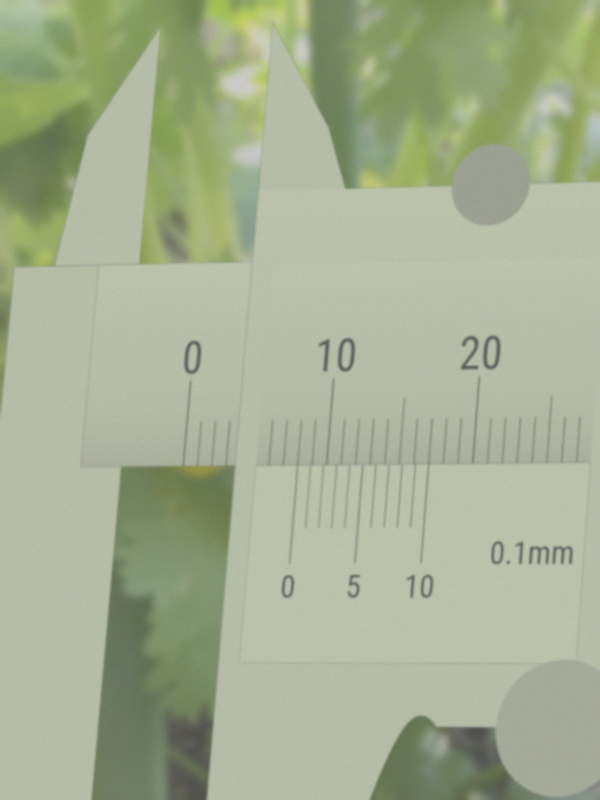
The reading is 8.0 mm
